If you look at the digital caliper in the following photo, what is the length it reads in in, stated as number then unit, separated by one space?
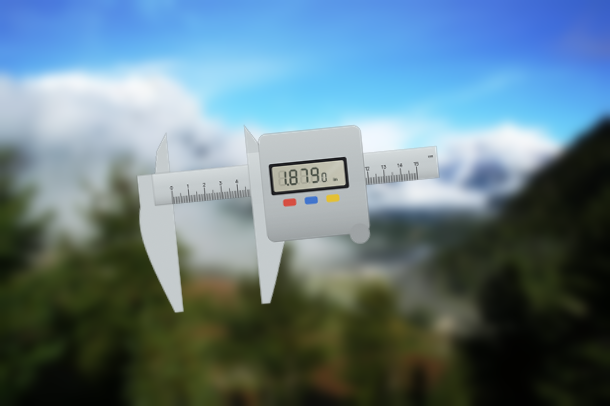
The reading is 1.8790 in
